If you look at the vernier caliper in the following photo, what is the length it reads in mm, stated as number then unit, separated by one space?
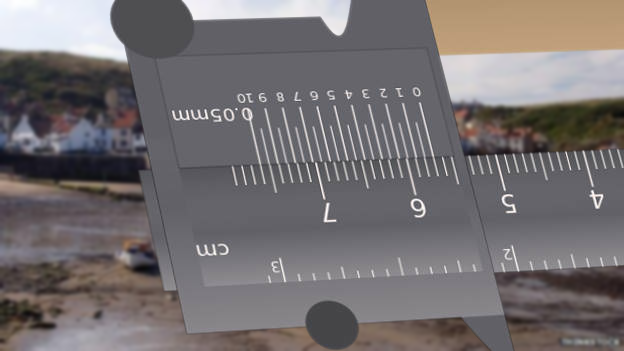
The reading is 57.0 mm
